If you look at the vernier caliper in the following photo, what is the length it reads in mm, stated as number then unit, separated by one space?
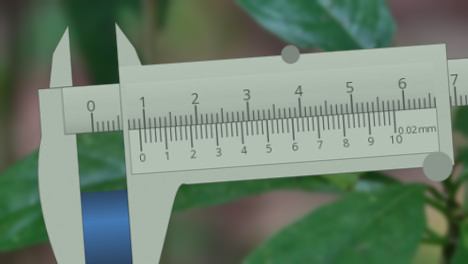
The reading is 9.0 mm
